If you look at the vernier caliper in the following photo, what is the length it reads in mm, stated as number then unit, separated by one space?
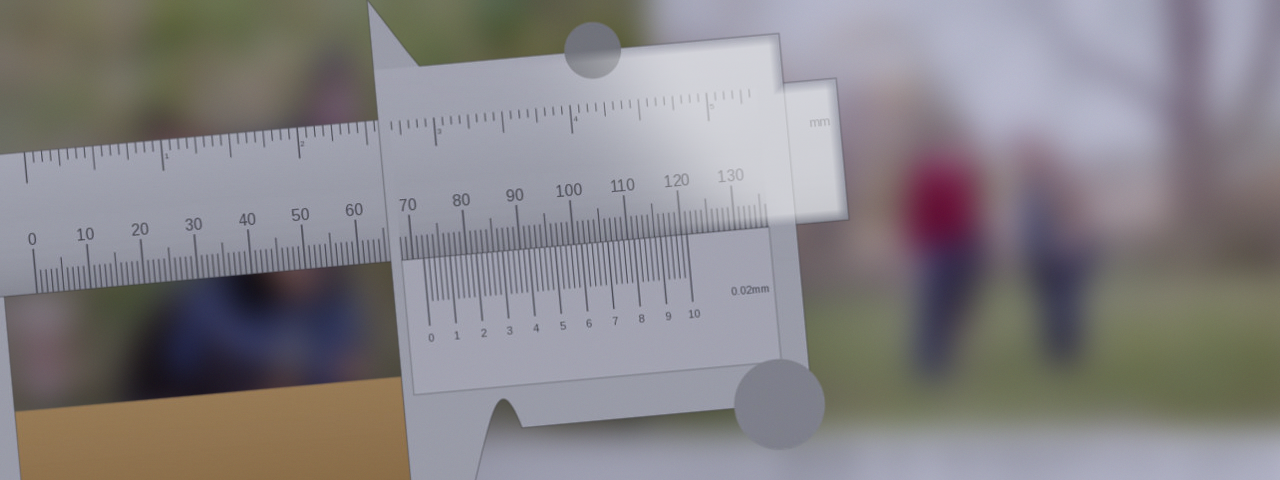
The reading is 72.0 mm
